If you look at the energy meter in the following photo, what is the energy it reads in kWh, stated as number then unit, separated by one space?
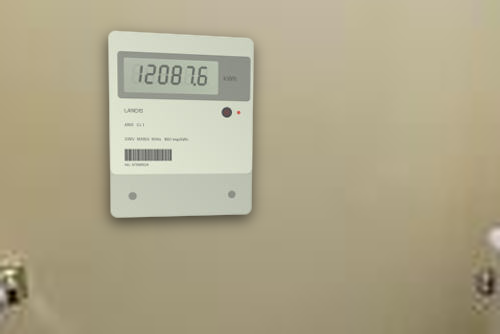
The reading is 12087.6 kWh
